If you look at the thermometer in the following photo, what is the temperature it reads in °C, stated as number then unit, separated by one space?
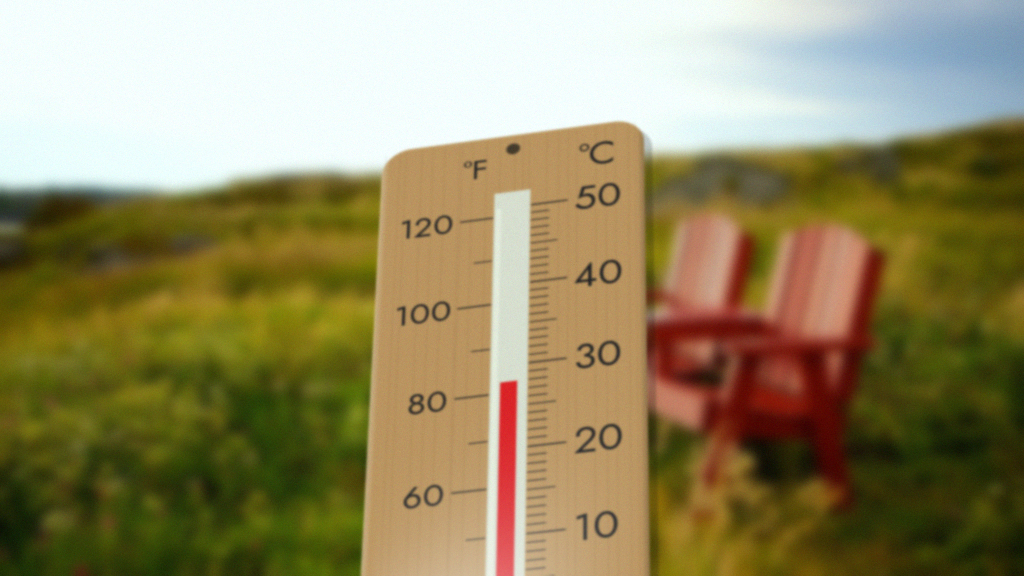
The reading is 28 °C
